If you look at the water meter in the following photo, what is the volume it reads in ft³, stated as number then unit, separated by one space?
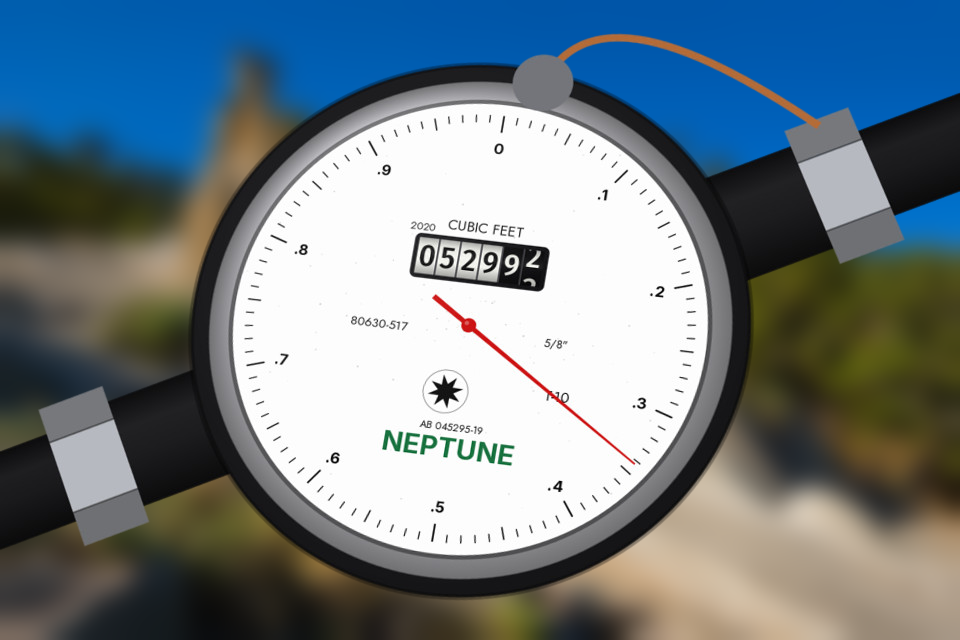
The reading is 52992.34 ft³
